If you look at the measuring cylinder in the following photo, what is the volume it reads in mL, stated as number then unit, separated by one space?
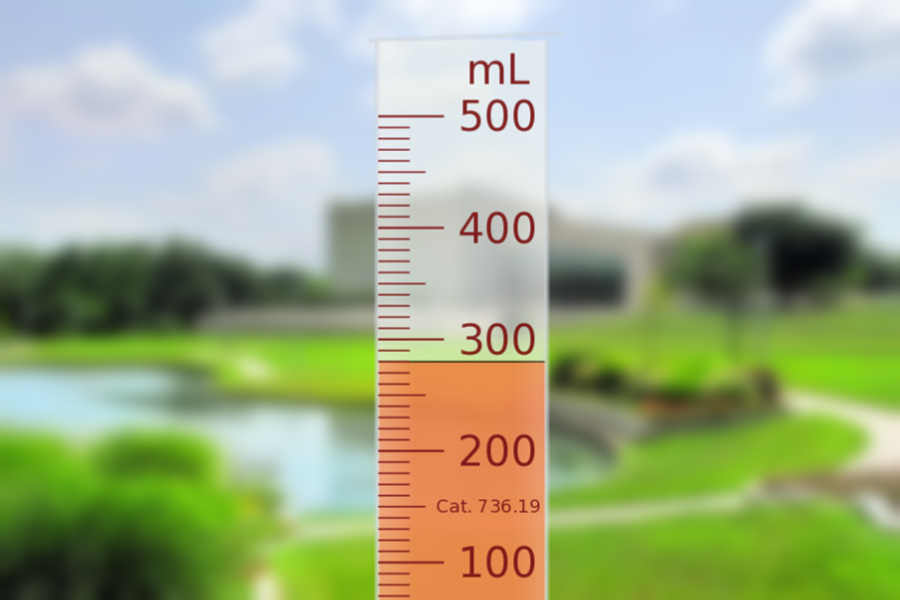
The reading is 280 mL
